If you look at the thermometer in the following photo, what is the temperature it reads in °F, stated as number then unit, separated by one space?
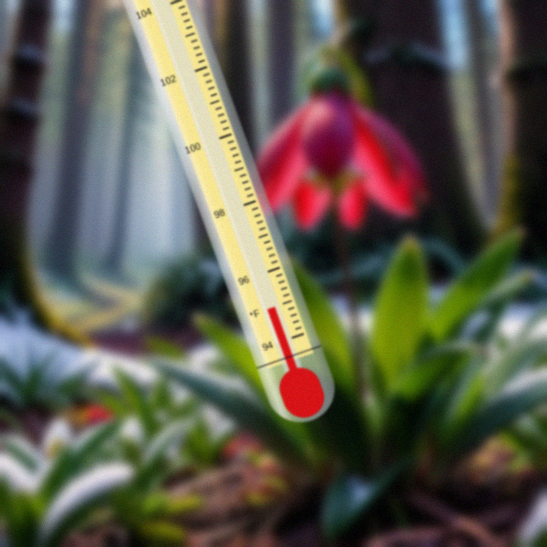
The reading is 95 °F
